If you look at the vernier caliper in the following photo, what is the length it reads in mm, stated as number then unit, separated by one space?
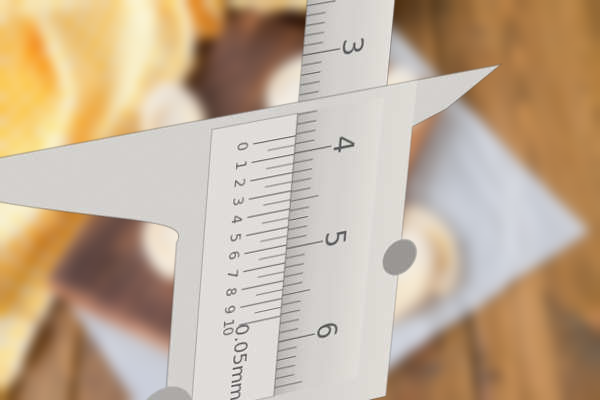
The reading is 38.2 mm
